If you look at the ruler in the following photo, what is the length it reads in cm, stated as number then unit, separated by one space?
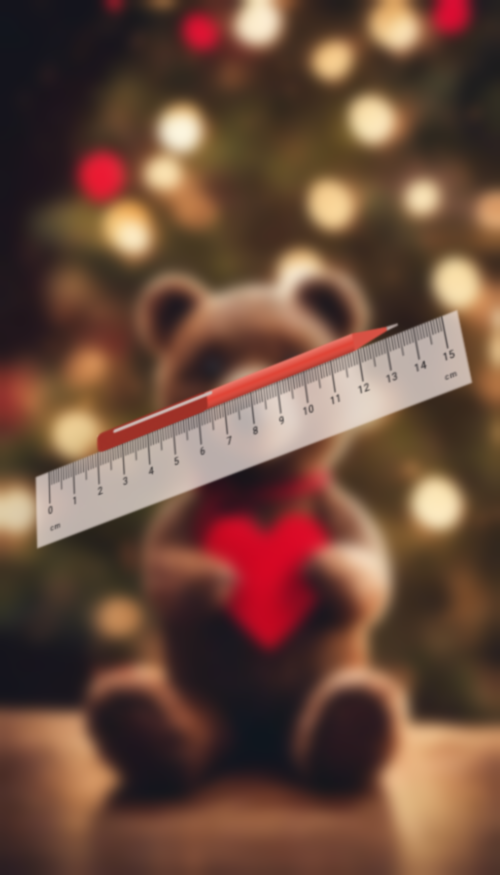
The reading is 11.5 cm
